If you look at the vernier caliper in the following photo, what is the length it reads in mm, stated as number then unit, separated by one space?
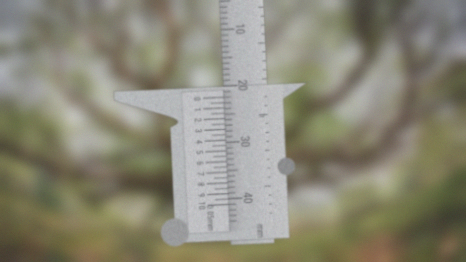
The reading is 22.0 mm
